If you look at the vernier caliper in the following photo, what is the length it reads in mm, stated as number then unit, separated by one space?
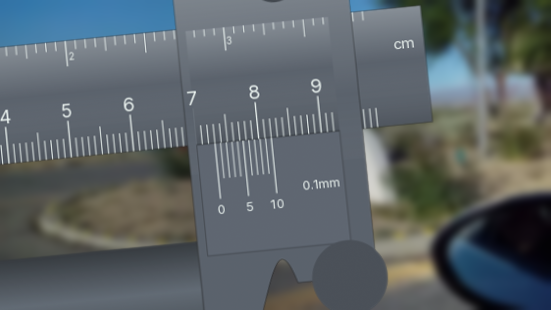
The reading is 73.0 mm
